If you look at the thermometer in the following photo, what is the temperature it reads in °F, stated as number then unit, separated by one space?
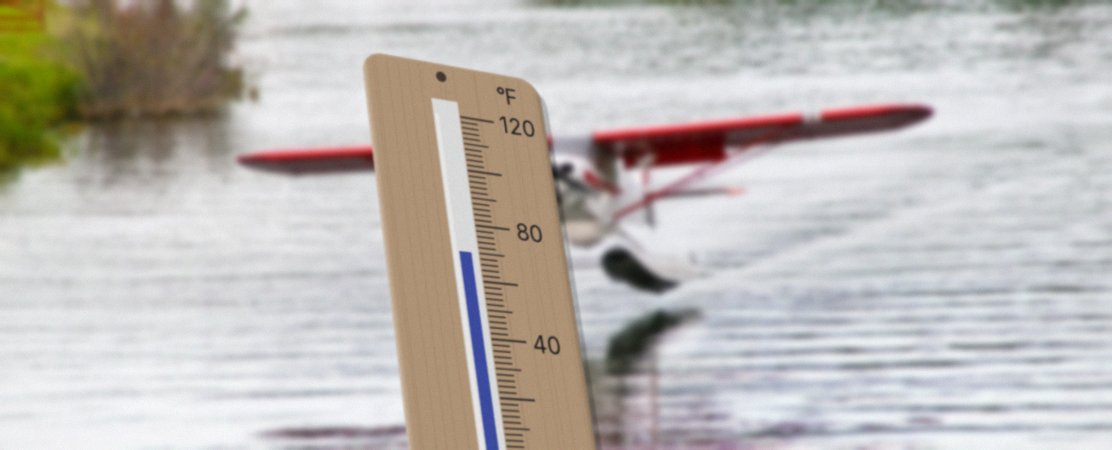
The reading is 70 °F
